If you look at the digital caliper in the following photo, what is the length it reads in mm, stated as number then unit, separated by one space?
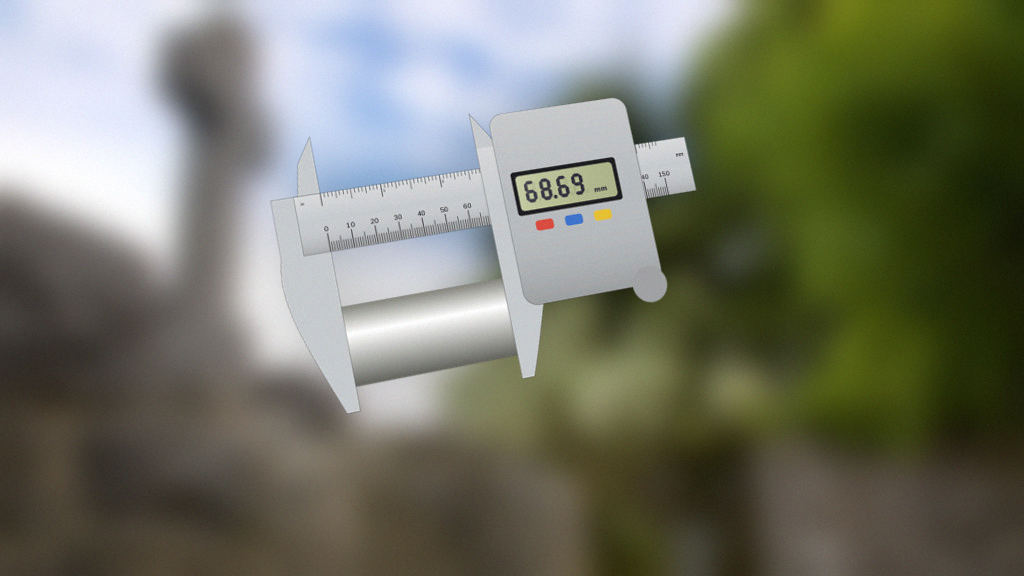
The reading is 68.69 mm
